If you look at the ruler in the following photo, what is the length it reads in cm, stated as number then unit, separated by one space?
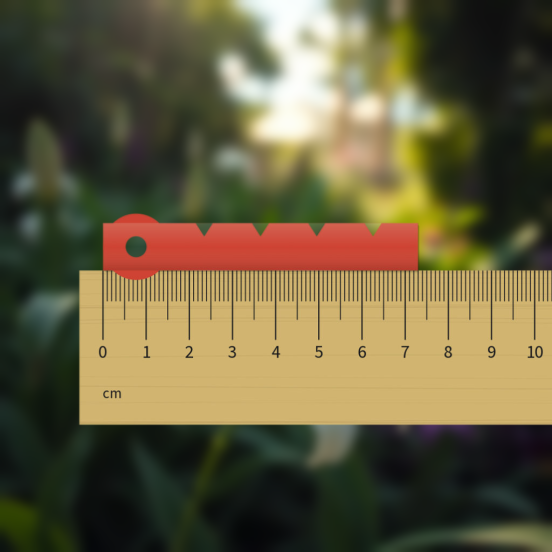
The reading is 7.3 cm
